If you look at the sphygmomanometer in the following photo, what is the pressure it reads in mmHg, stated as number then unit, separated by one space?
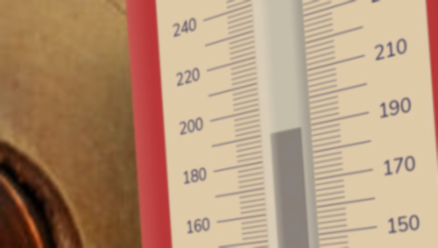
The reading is 190 mmHg
